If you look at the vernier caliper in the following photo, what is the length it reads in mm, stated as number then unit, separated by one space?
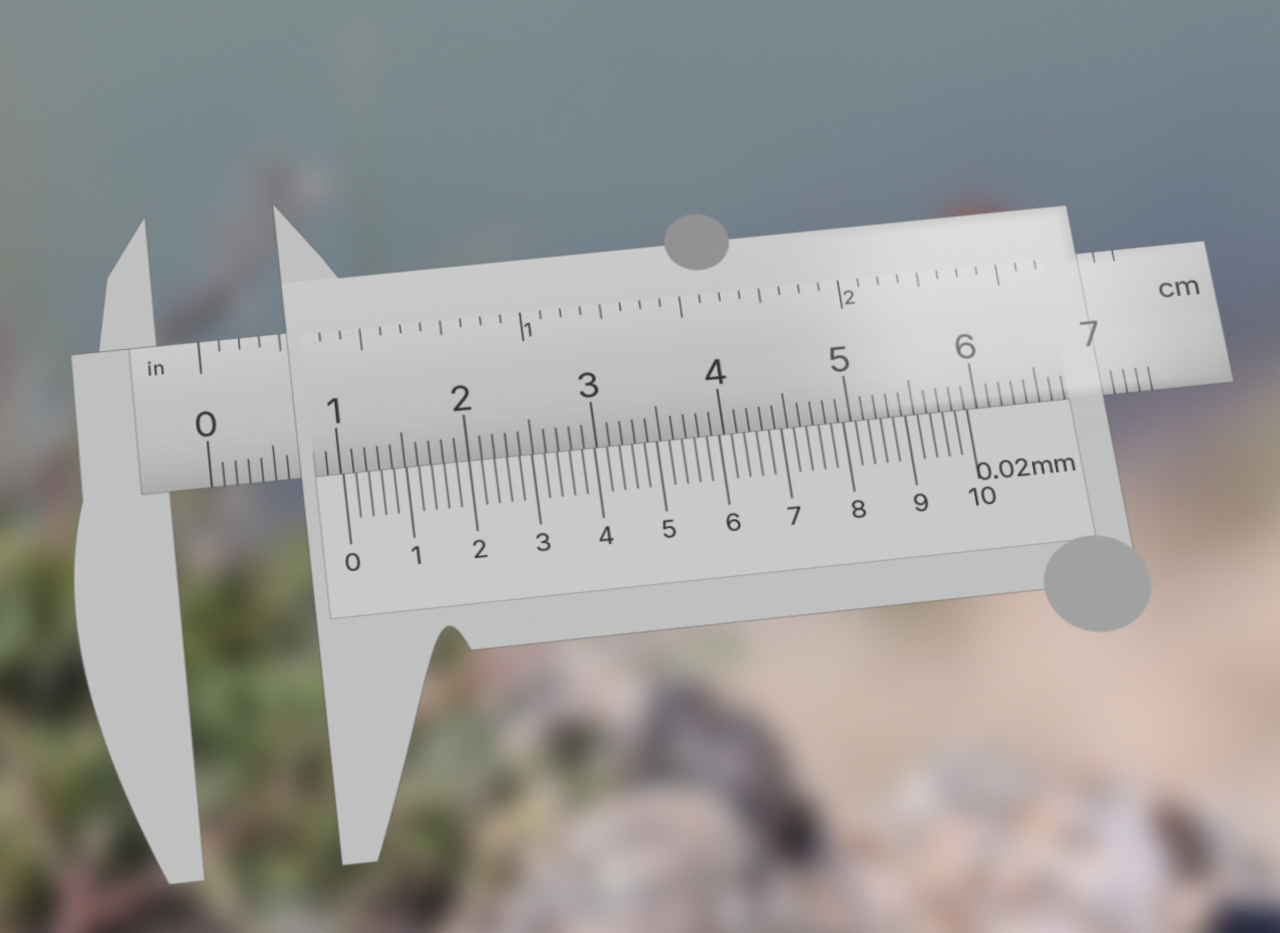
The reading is 10.2 mm
